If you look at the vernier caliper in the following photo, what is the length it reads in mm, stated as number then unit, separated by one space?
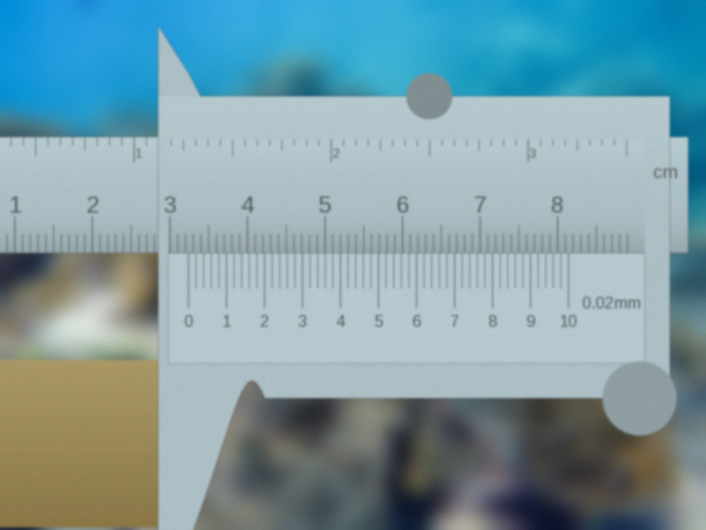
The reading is 32.4 mm
